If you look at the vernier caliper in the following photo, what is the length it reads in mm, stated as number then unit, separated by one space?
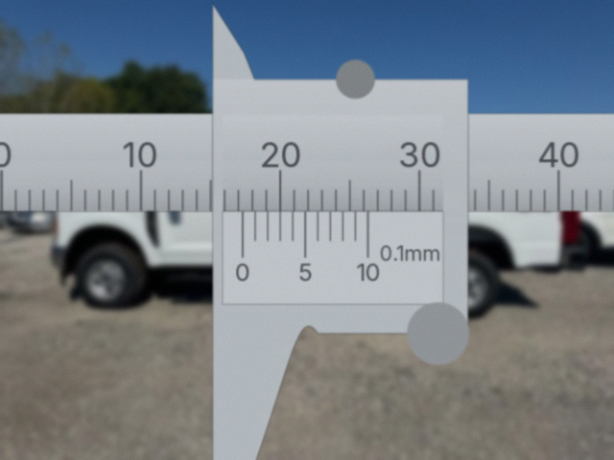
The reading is 17.3 mm
